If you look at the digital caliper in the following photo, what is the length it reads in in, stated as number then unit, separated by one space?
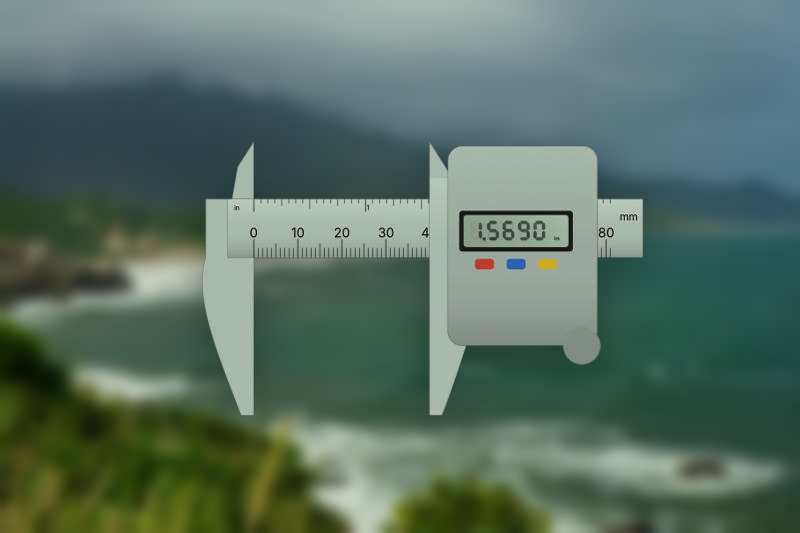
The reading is 1.5690 in
